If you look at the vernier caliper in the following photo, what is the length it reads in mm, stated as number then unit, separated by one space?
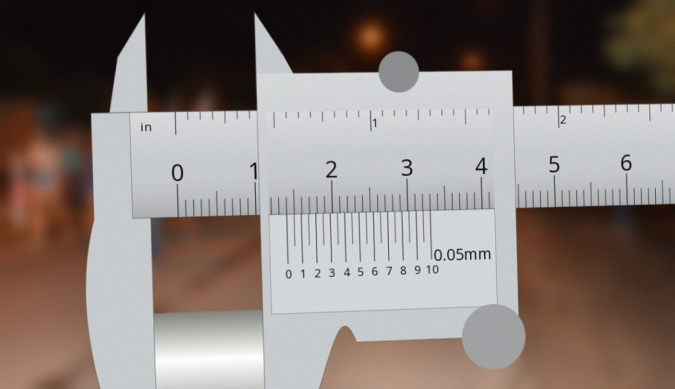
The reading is 14.0 mm
